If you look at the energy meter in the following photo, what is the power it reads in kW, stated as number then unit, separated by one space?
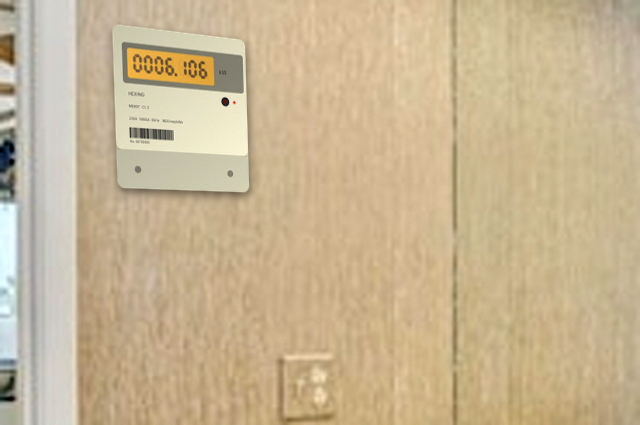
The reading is 6.106 kW
